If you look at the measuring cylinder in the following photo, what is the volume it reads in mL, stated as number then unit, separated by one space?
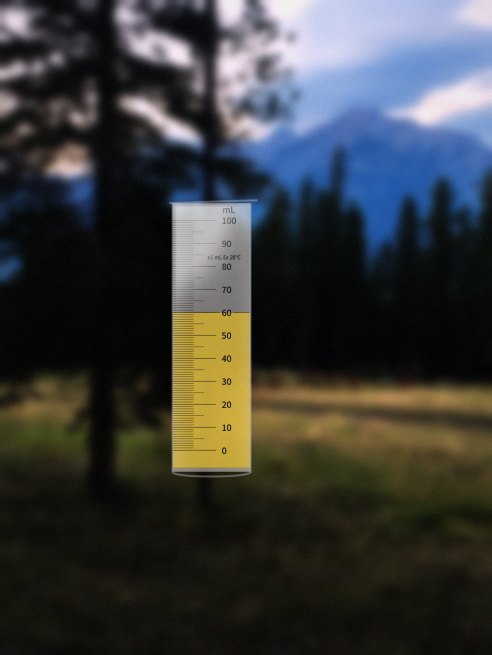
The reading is 60 mL
